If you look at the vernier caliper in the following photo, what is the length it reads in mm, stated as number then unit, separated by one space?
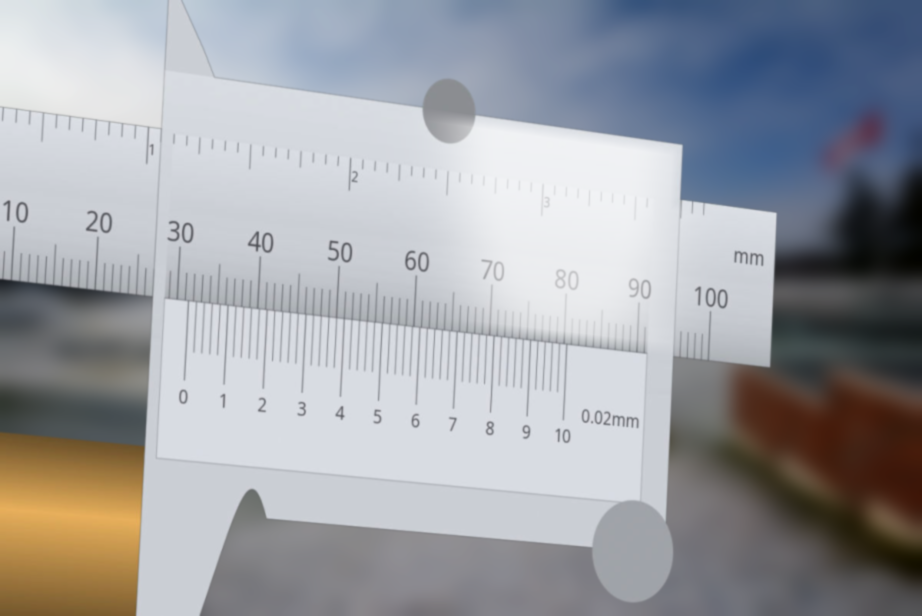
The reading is 31.4 mm
